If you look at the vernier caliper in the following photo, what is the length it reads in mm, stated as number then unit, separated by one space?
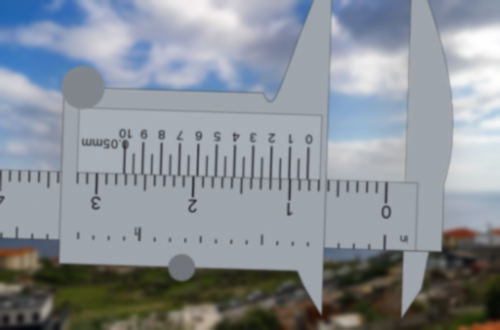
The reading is 8.2 mm
